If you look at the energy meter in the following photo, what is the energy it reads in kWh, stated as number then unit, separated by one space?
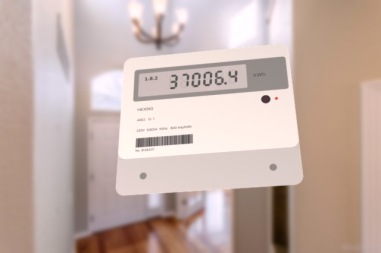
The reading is 37006.4 kWh
